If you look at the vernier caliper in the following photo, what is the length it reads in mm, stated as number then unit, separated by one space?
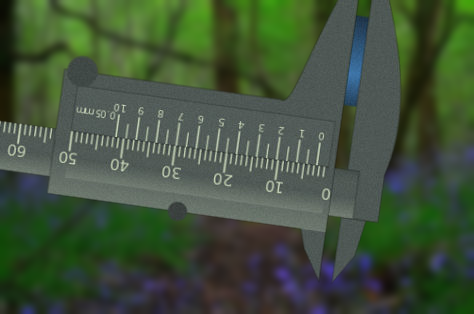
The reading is 2.5 mm
